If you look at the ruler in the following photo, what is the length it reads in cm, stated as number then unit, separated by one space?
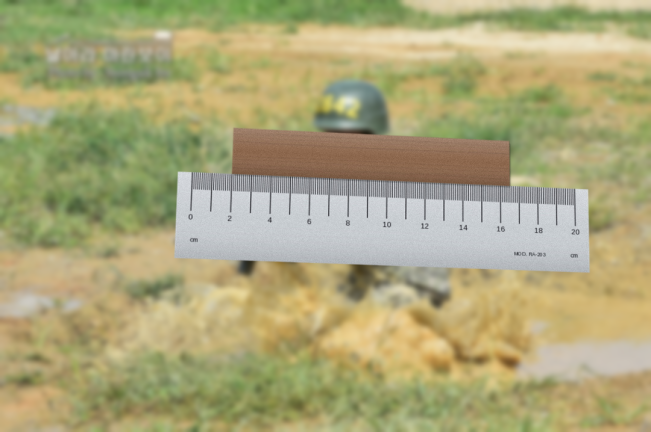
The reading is 14.5 cm
